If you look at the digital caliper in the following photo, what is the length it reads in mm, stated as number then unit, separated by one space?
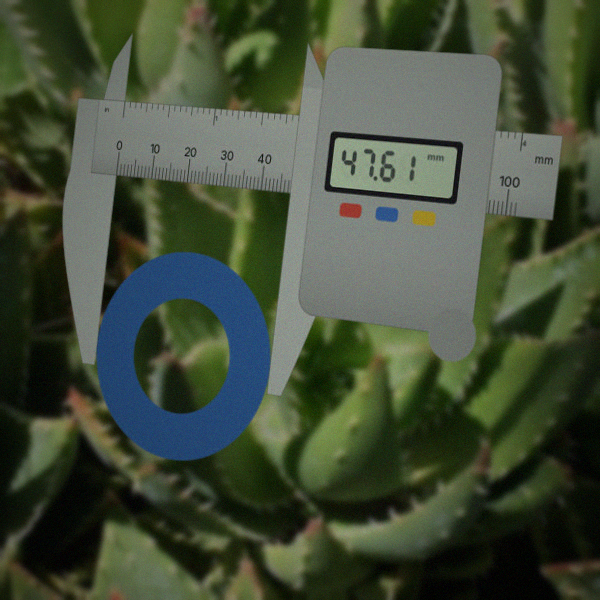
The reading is 47.61 mm
